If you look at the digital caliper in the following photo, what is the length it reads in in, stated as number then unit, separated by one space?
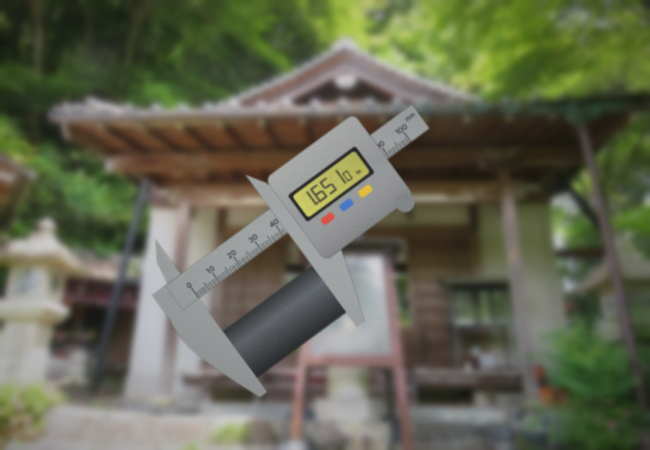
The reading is 1.6510 in
